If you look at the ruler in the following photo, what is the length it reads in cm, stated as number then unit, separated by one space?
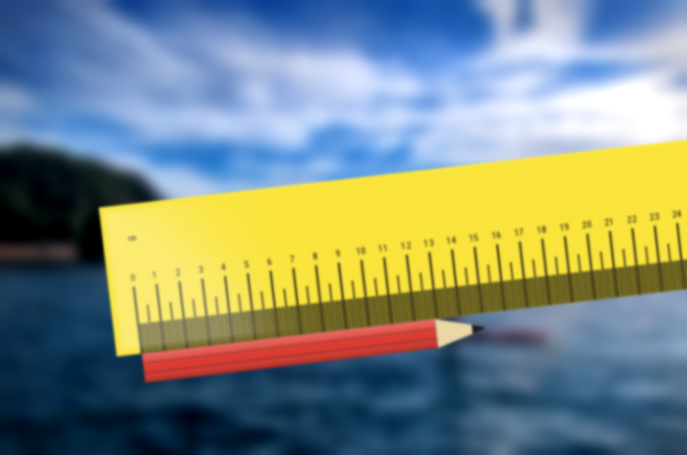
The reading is 15 cm
